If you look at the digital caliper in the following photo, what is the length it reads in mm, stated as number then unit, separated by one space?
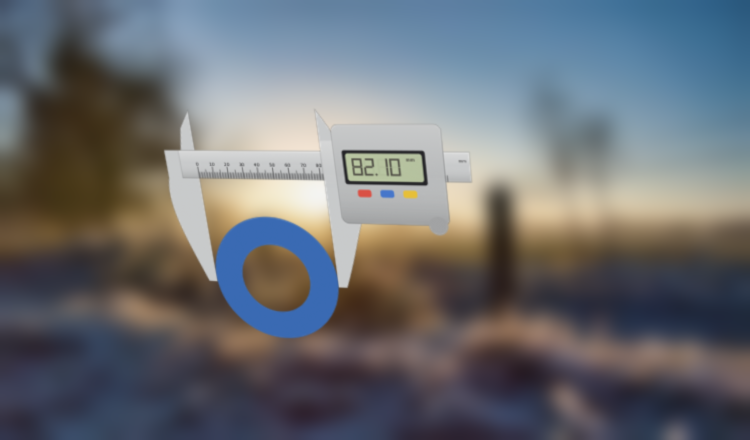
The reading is 82.10 mm
